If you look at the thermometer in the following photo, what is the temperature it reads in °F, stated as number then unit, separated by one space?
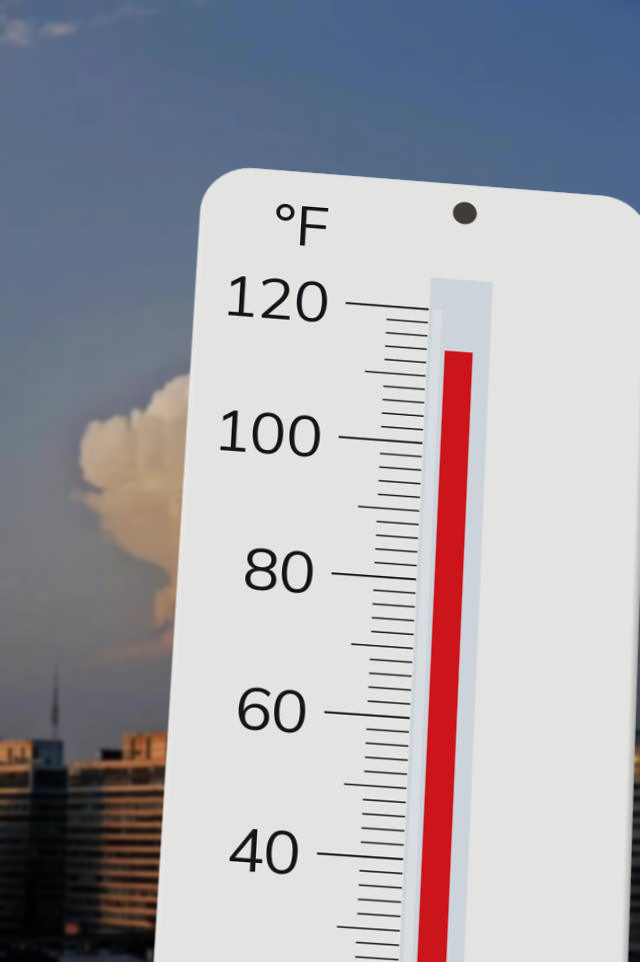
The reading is 114 °F
